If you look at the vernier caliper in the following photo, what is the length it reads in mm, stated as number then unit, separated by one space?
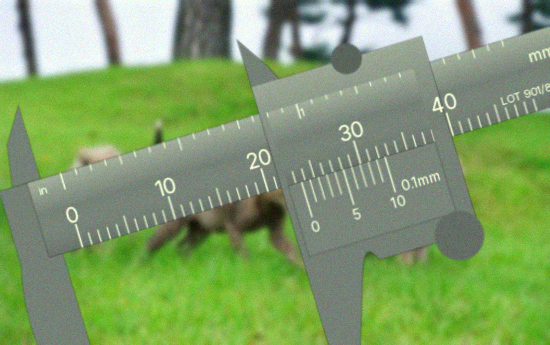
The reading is 23.6 mm
